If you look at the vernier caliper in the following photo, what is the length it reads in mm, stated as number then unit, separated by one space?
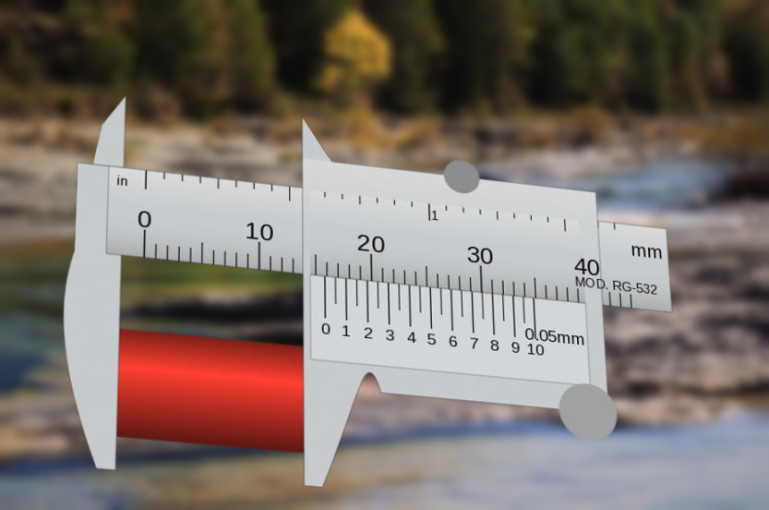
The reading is 15.8 mm
